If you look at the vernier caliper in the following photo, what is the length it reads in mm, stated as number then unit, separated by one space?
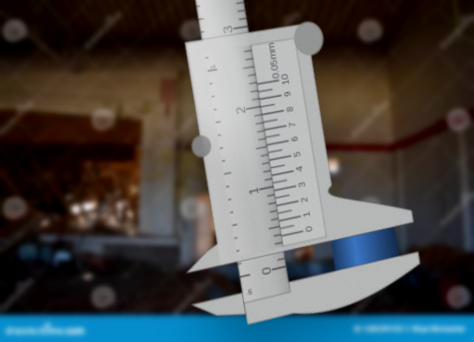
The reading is 3.8 mm
